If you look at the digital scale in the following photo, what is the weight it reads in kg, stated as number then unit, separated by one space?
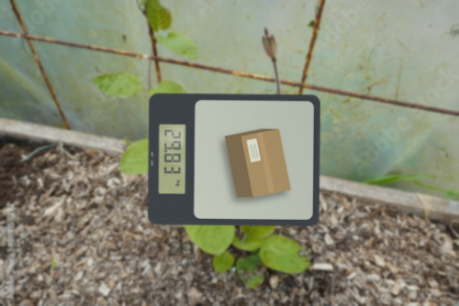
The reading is 29.83 kg
